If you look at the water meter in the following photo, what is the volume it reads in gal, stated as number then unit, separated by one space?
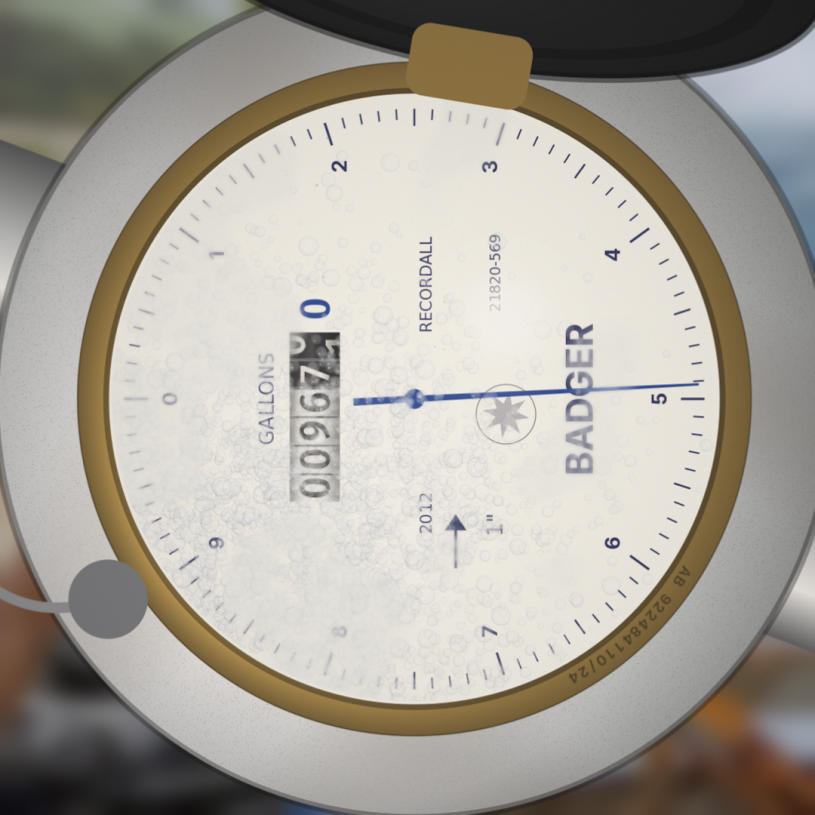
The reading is 96704.9 gal
